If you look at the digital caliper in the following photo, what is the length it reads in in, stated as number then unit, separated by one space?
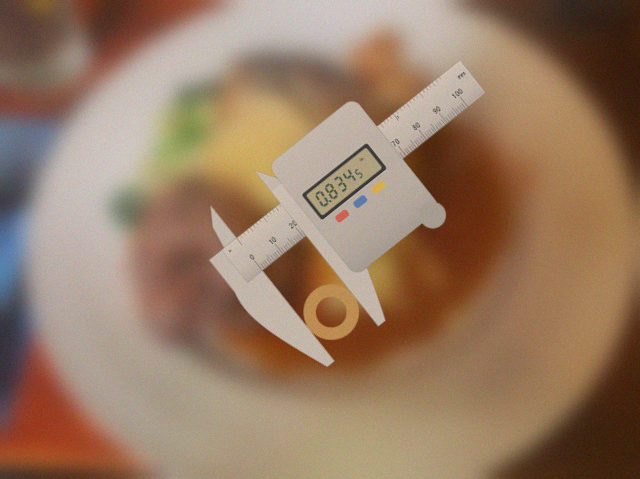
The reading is 0.8345 in
